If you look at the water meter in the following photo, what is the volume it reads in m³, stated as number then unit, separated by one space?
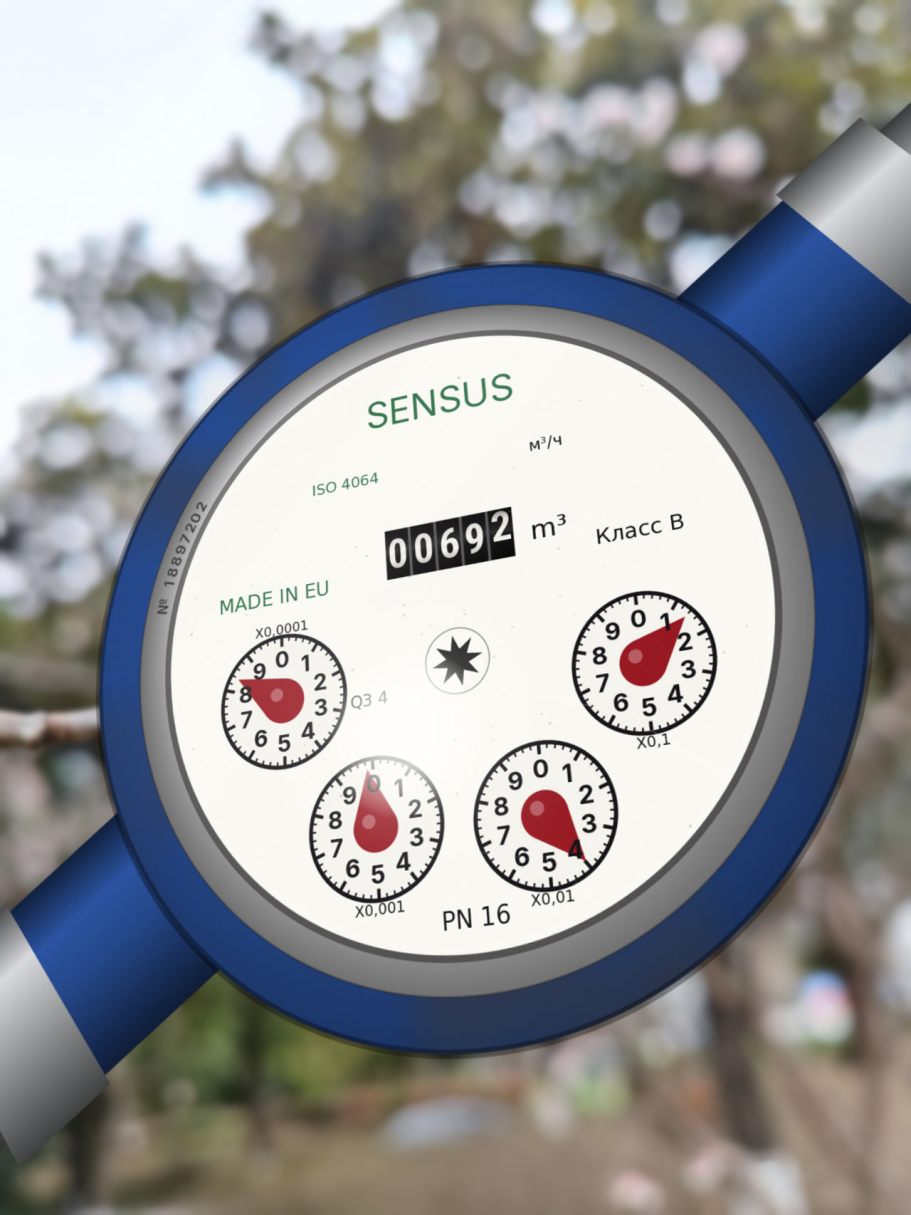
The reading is 692.1398 m³
